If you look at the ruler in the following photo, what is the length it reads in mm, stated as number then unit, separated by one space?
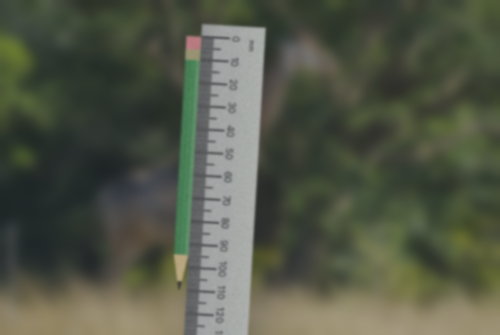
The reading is 110 mm
